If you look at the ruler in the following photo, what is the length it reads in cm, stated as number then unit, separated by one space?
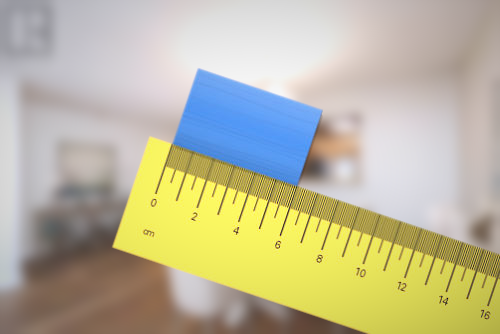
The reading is 6 cm
